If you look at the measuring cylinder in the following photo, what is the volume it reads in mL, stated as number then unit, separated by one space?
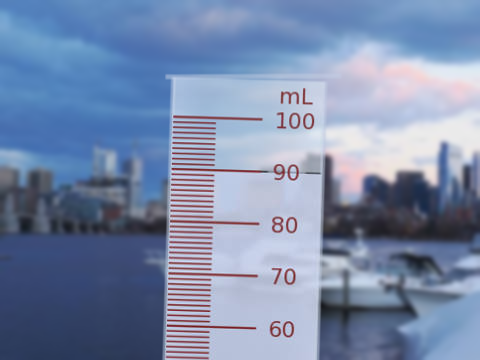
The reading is 90 mL
